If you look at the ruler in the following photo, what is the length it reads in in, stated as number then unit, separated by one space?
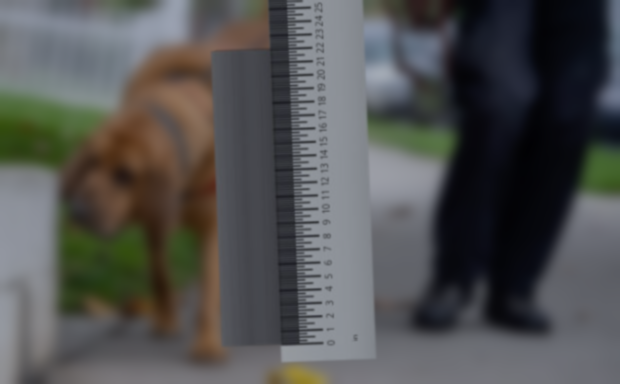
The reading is 22 in
